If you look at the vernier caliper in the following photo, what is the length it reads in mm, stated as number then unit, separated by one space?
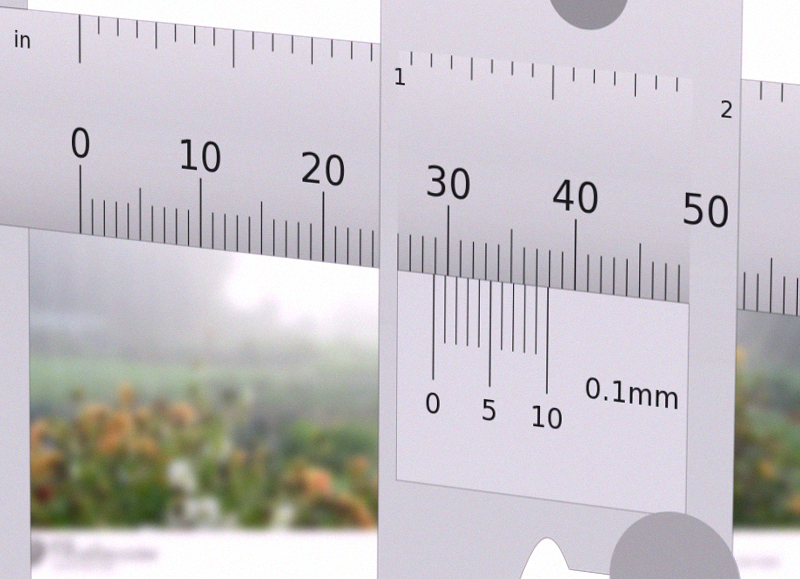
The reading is 28.9 mm
